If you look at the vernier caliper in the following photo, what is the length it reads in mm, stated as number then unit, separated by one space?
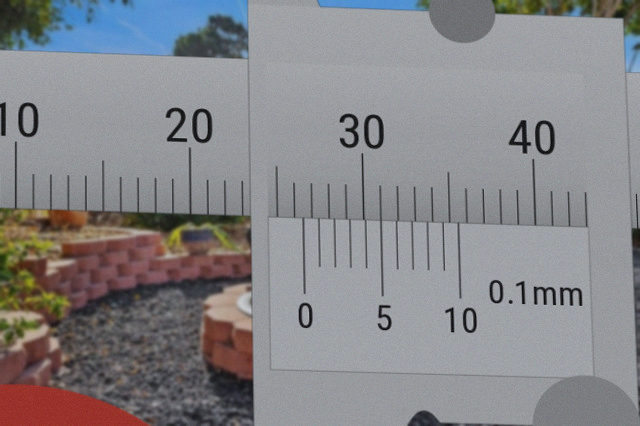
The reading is 26.5 mm
